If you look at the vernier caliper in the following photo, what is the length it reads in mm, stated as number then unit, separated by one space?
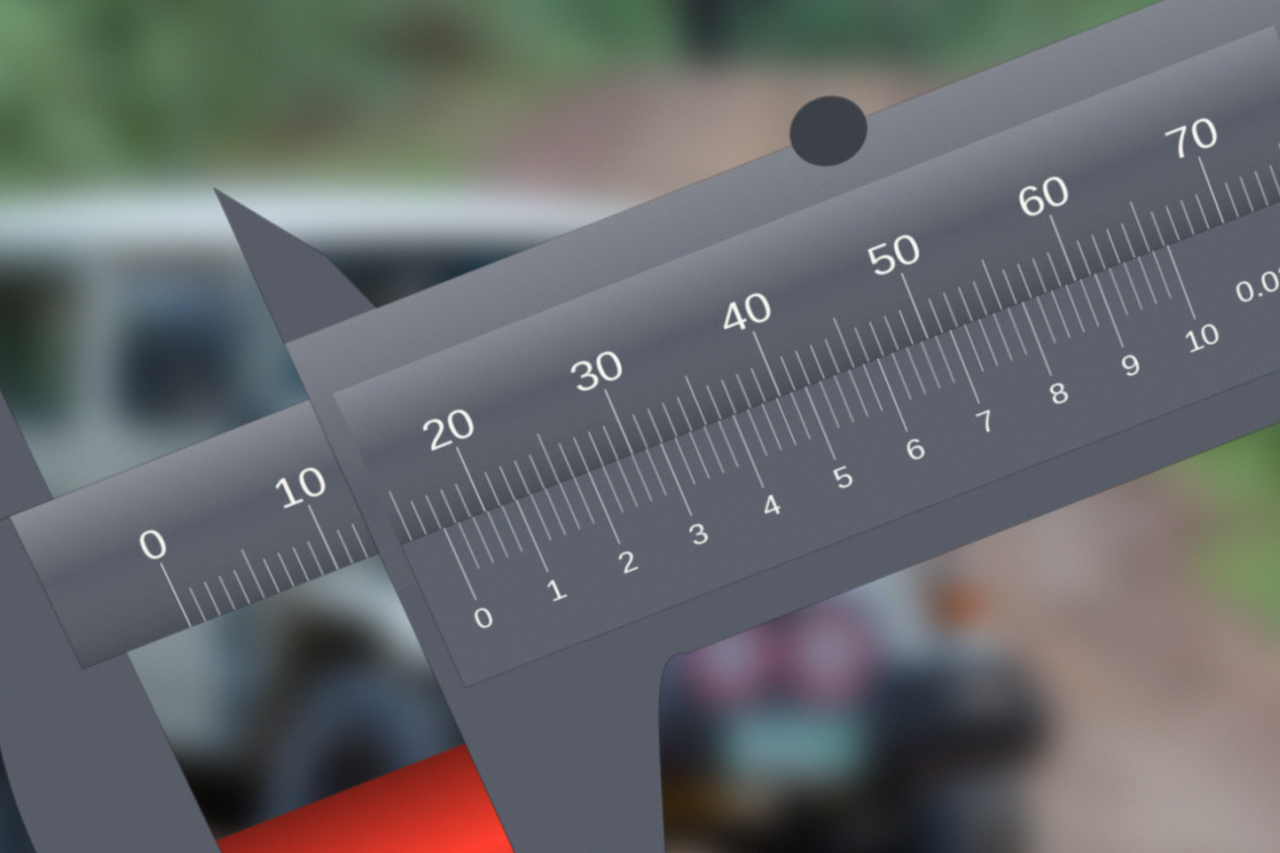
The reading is 17.2 mm
